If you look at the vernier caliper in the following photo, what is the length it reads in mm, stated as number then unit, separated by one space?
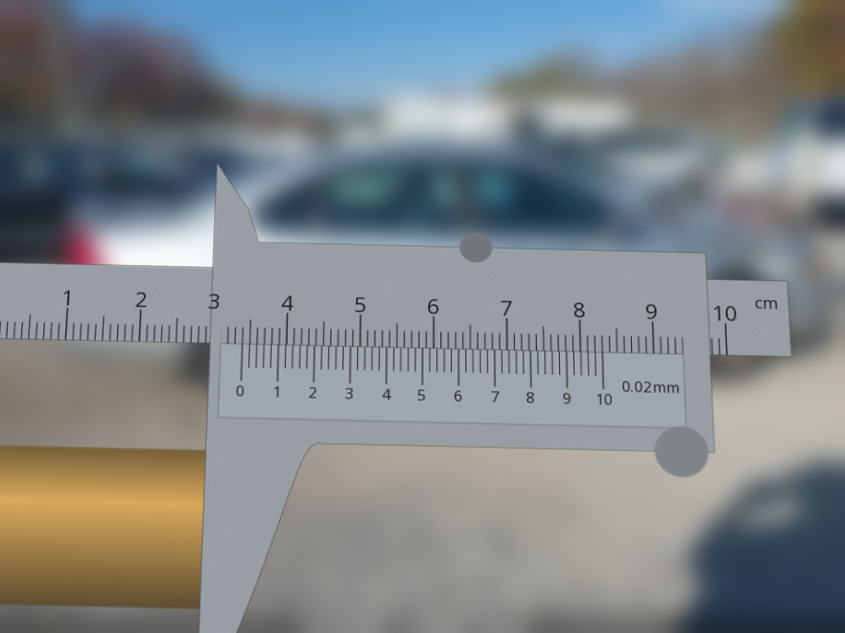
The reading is 34.0 mm
